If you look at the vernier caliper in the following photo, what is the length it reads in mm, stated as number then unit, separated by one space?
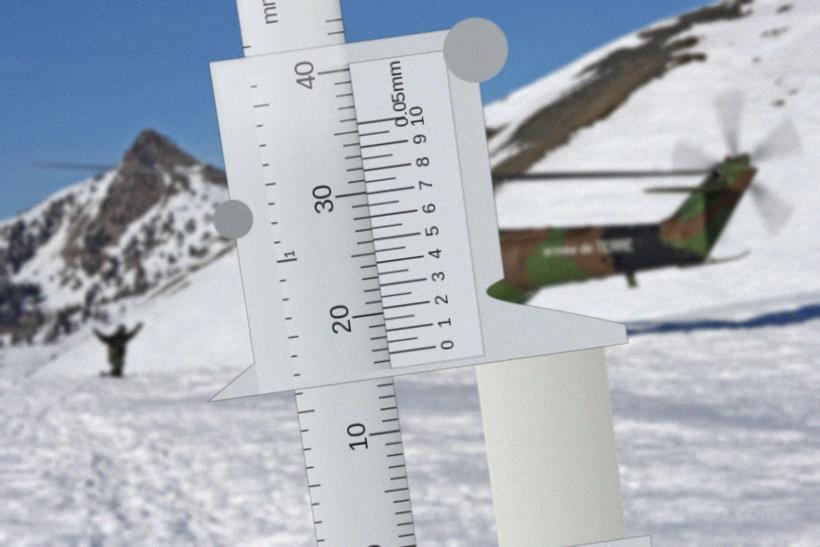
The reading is 16.6 mm
